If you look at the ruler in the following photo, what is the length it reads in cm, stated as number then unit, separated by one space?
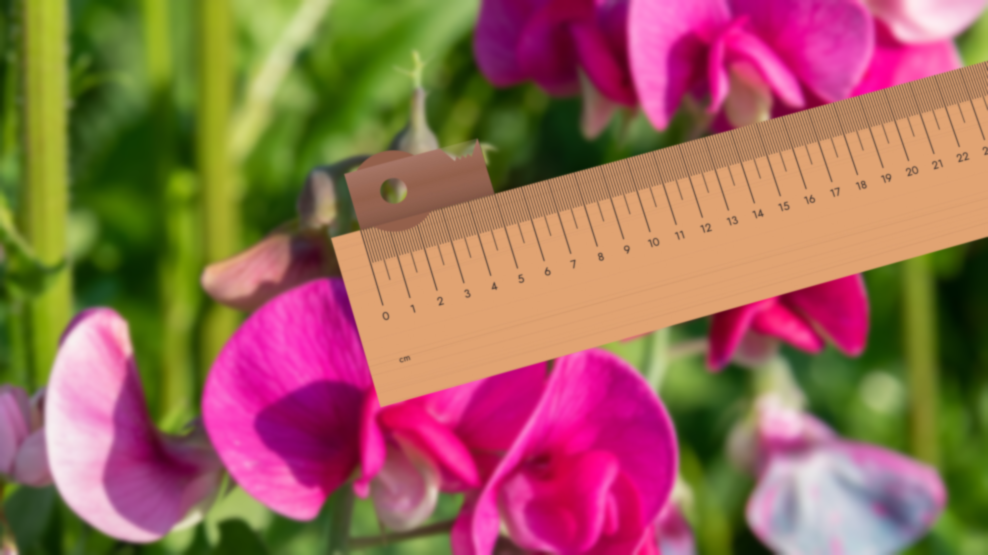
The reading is 5 cm
